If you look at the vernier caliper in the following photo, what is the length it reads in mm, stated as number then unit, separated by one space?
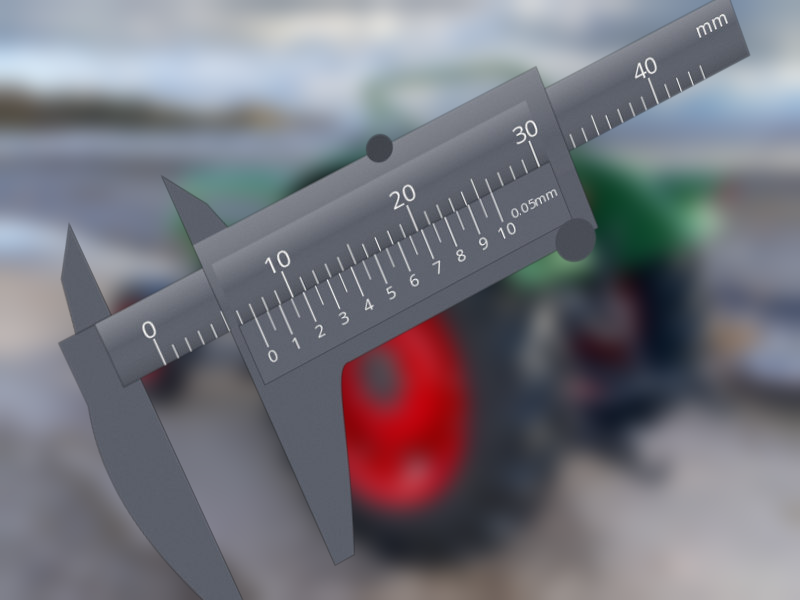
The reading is 7.0 mm
